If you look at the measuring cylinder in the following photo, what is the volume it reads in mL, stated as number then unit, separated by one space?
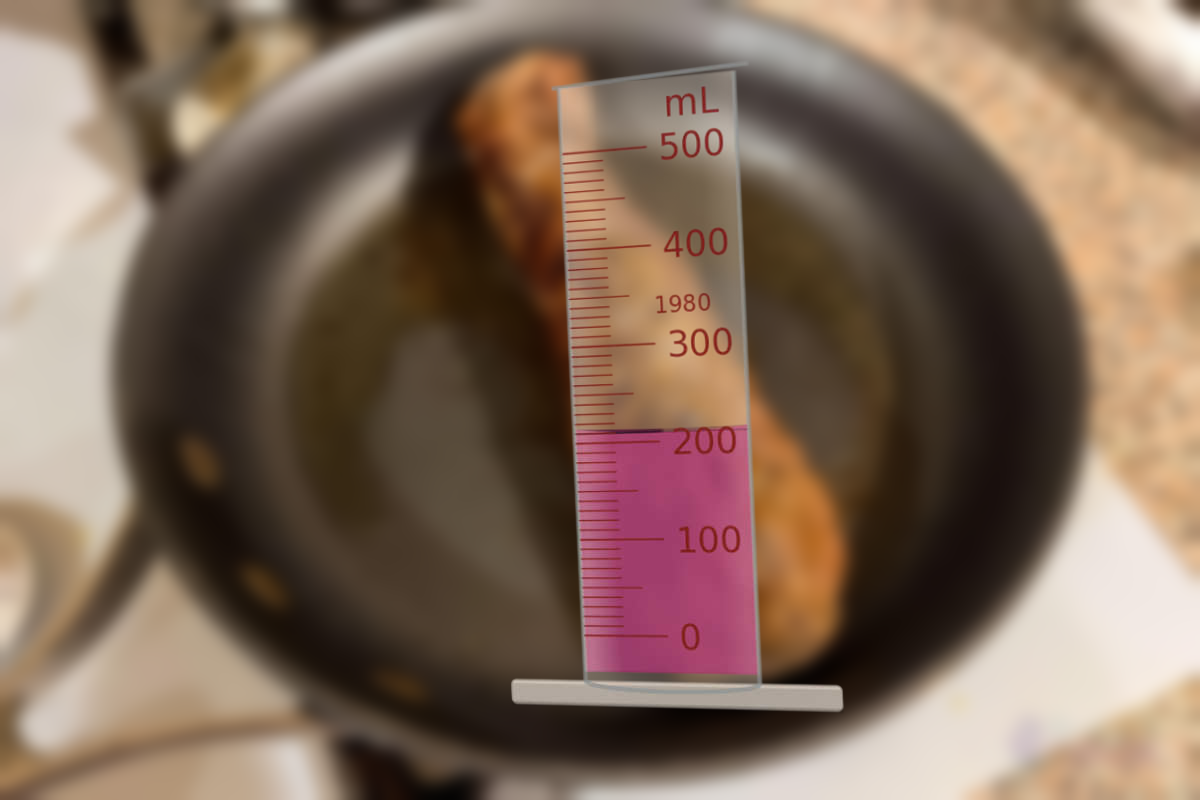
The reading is 210 mL
